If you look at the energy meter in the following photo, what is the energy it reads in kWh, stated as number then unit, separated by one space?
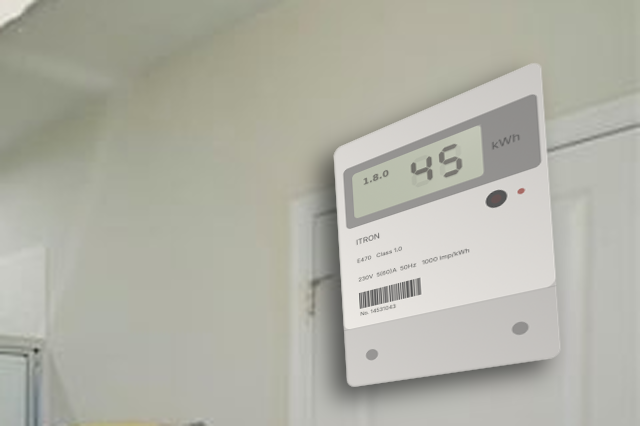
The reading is 45 kWh
